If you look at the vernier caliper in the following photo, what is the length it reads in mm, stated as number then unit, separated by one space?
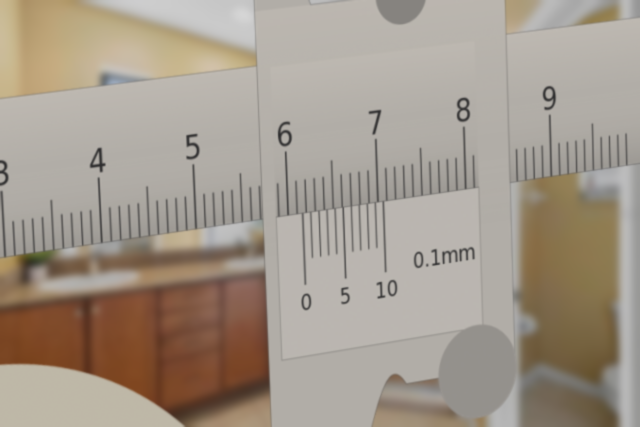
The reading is 61.6 mm
